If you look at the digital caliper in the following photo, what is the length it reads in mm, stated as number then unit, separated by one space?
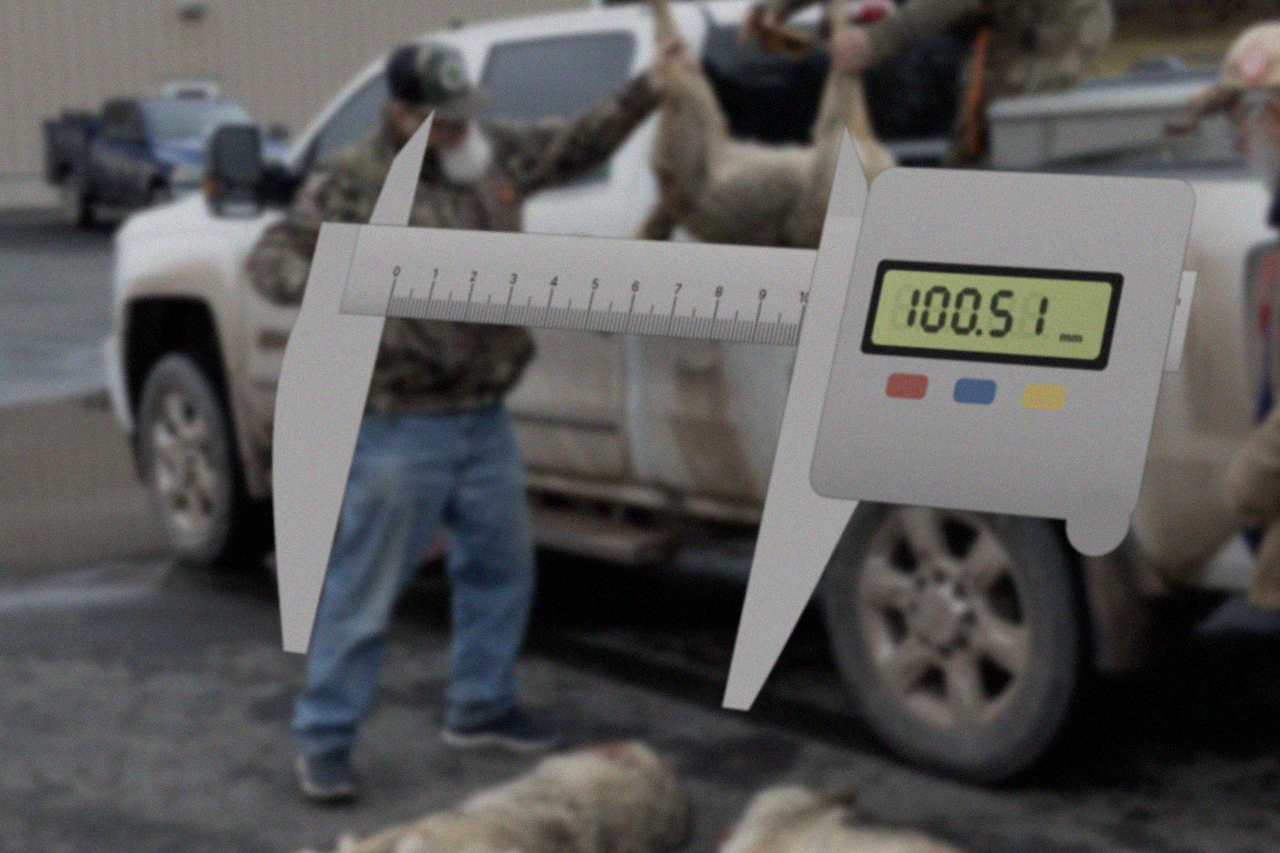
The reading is 100.51 mm
